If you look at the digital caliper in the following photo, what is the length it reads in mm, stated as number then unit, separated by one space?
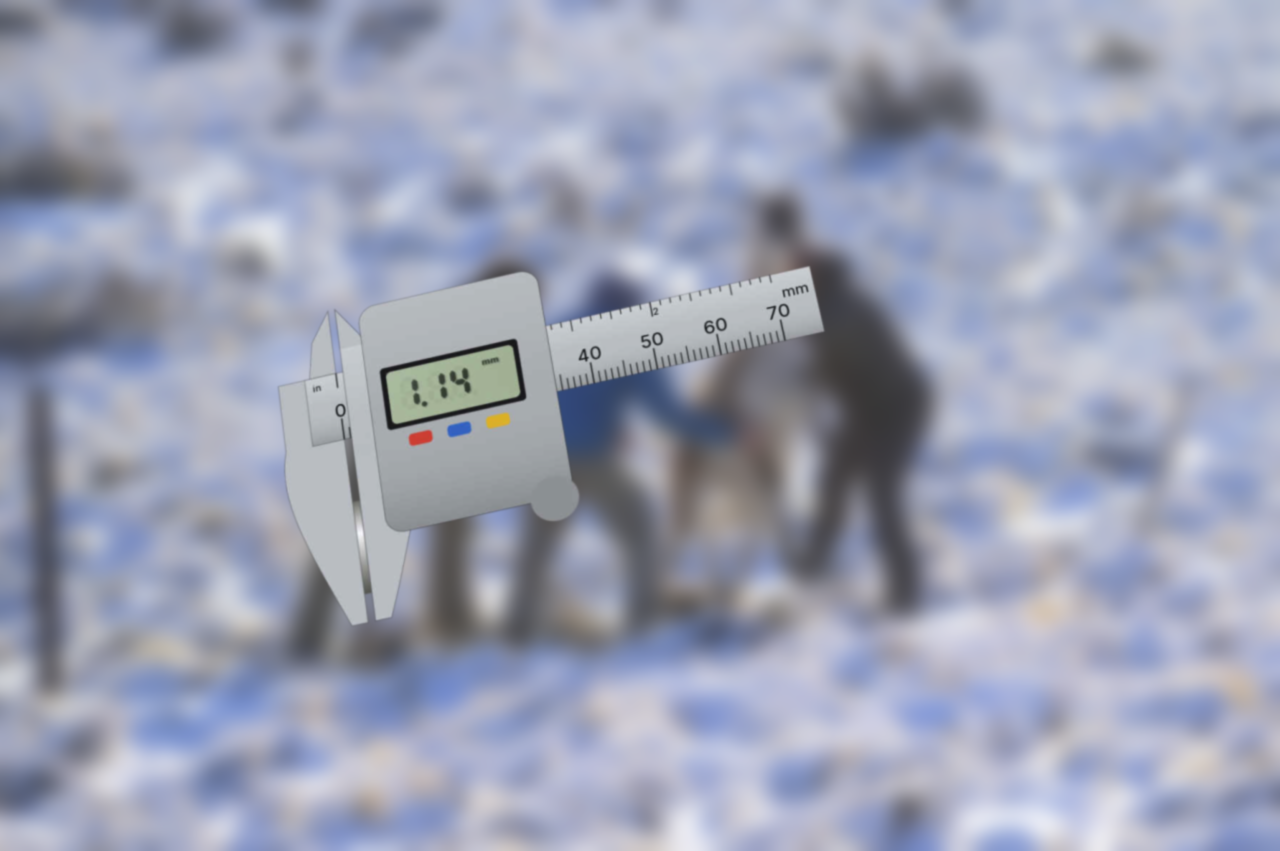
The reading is 1.14 mm
